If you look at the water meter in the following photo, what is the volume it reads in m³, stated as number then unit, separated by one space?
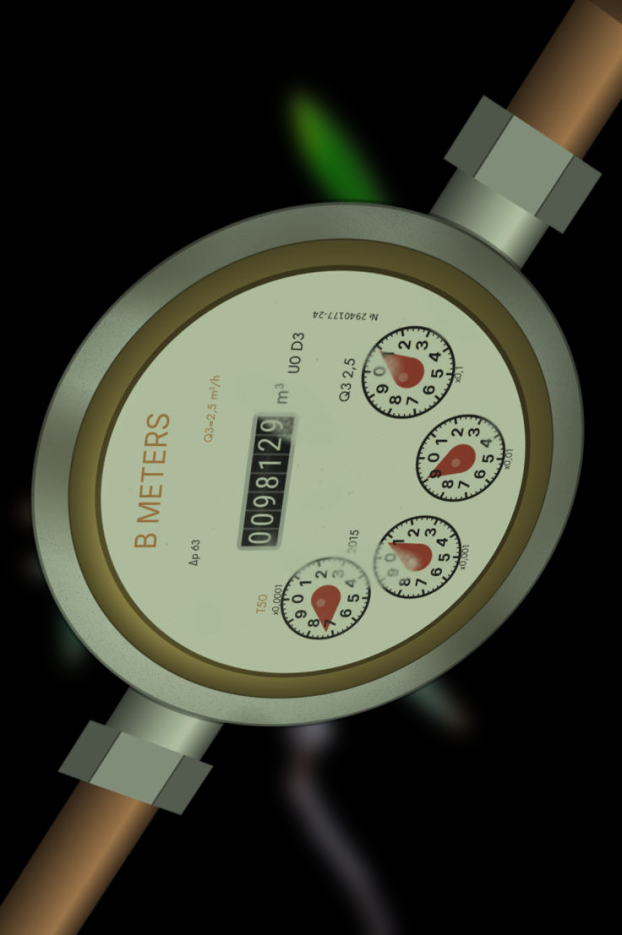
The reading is 98129.0907 m³
